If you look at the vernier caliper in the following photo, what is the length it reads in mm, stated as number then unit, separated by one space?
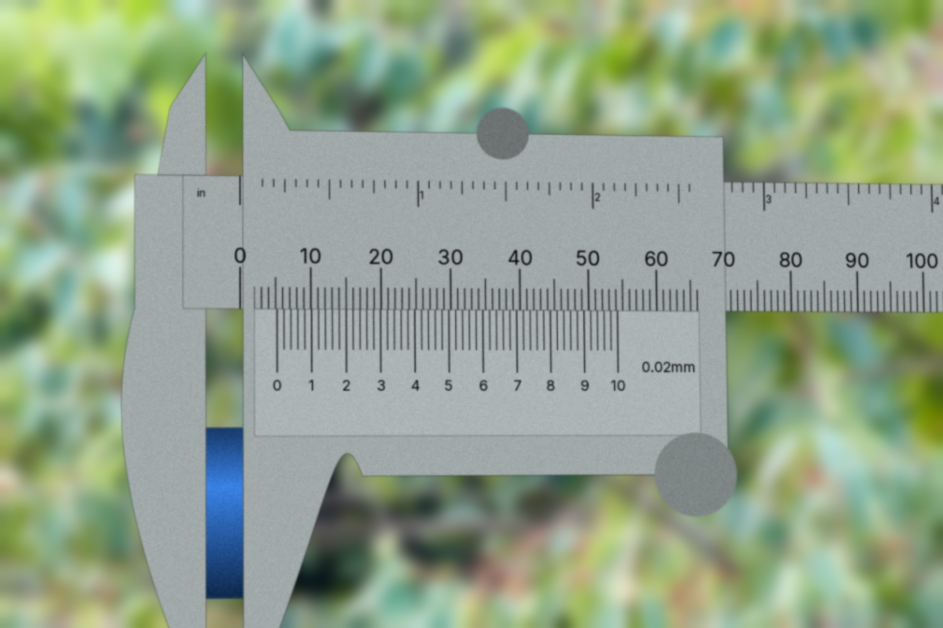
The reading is 5.2 mm
